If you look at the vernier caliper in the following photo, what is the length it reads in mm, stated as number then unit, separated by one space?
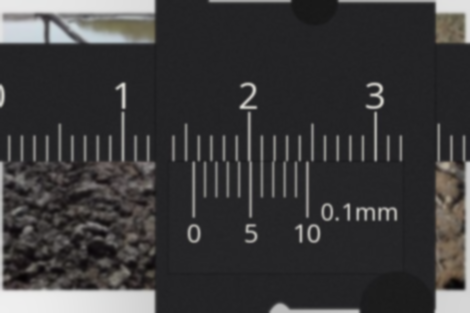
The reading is 15.6 mm
